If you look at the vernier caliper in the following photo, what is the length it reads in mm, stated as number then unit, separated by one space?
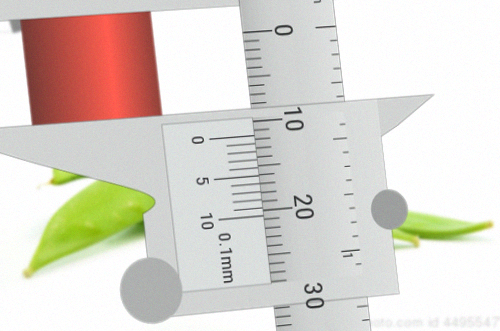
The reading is 11.6 mm
